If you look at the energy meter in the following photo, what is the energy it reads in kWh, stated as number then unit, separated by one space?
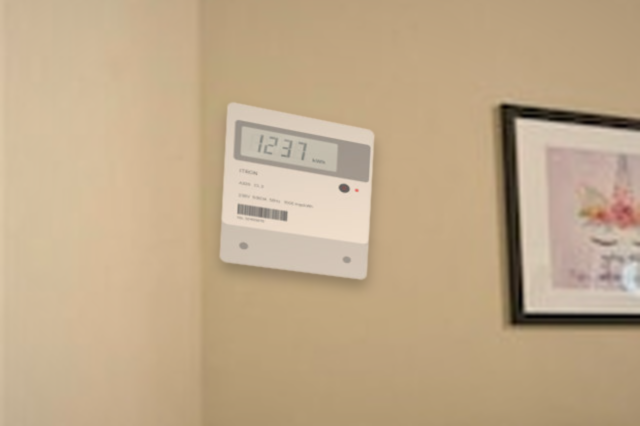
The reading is 1237 kWh
